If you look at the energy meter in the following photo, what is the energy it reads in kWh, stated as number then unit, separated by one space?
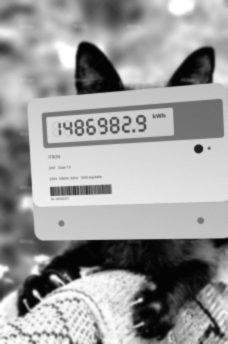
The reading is 1486982.9 kWh
